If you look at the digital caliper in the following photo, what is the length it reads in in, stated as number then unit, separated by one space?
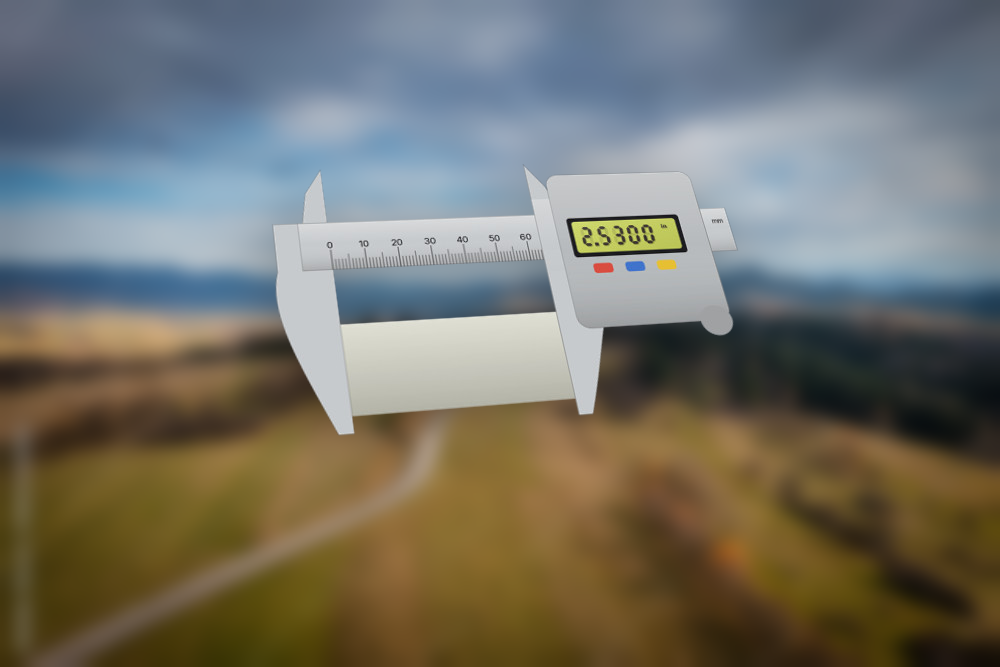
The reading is 2.5300 in
